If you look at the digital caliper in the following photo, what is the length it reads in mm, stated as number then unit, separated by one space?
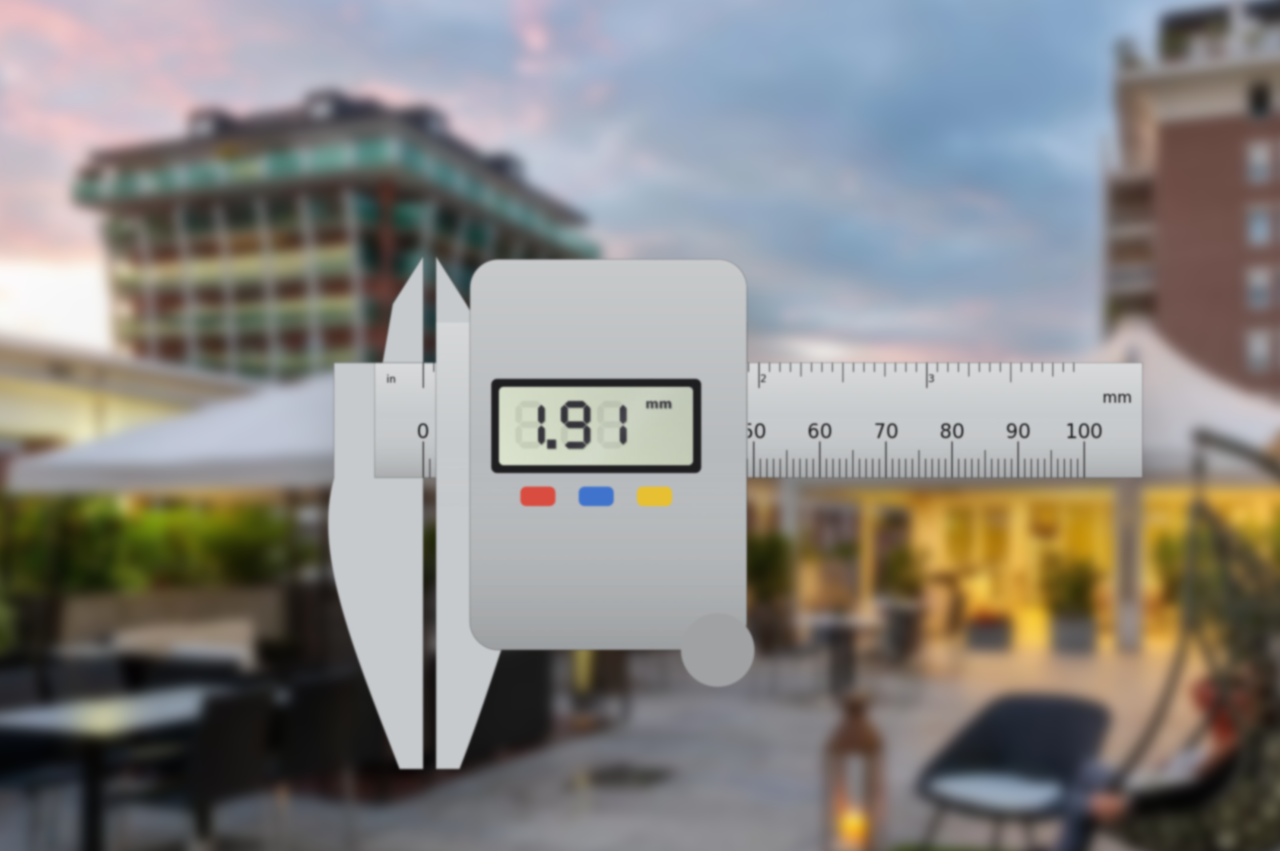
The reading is 1.91 mm
